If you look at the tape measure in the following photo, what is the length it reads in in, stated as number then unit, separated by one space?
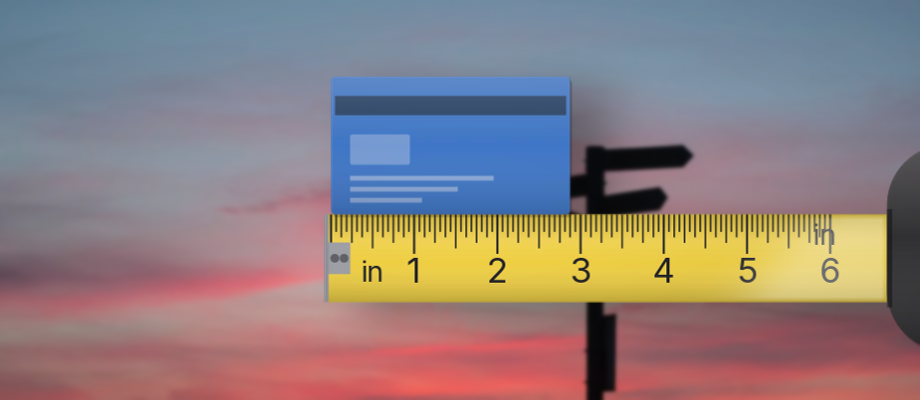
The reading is 2.875 in
